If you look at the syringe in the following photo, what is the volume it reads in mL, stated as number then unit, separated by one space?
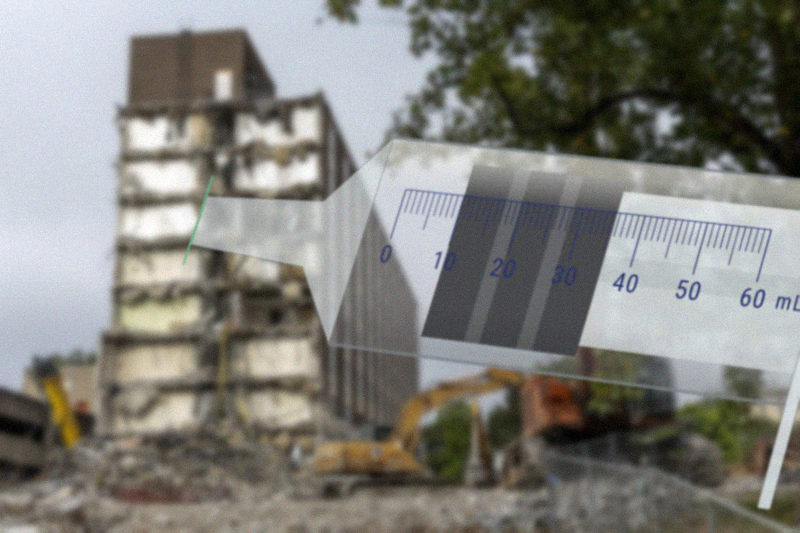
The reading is 10 mL
